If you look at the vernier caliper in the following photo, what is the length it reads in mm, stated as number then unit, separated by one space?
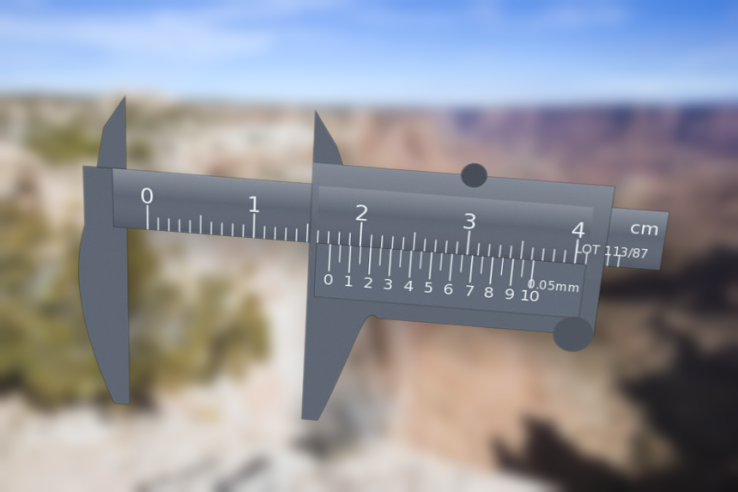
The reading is 17.2 mm
